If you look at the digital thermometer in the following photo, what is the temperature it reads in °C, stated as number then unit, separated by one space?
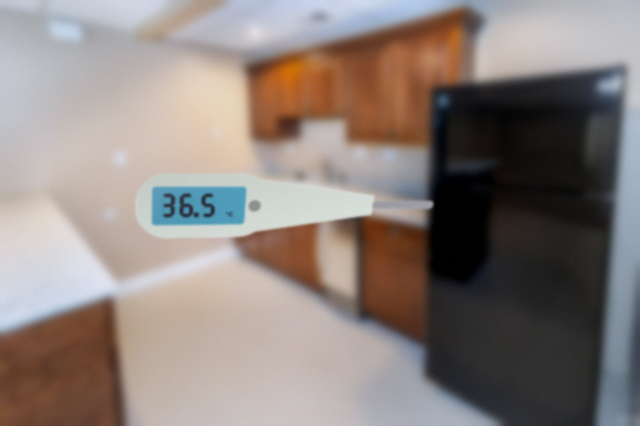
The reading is 36.5 °C
